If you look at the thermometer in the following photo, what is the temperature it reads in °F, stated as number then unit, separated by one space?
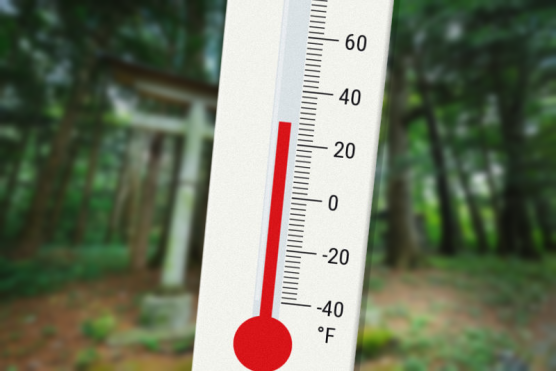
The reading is 28 °F
